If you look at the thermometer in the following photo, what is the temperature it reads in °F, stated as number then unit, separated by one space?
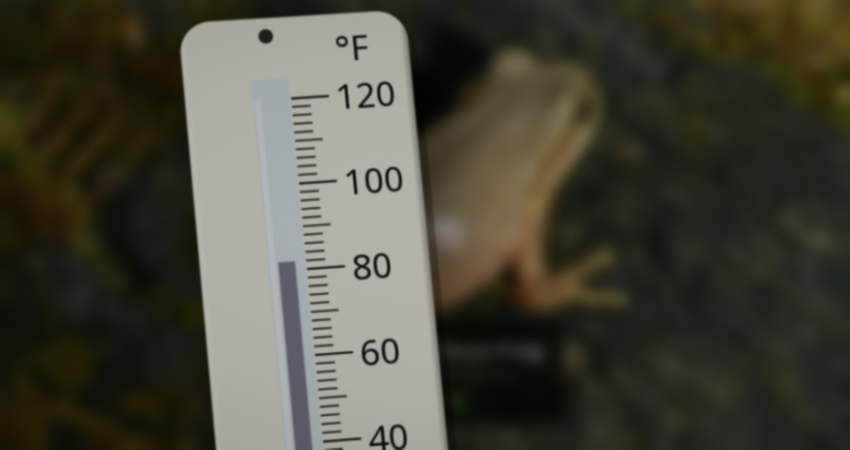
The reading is 82 °F
